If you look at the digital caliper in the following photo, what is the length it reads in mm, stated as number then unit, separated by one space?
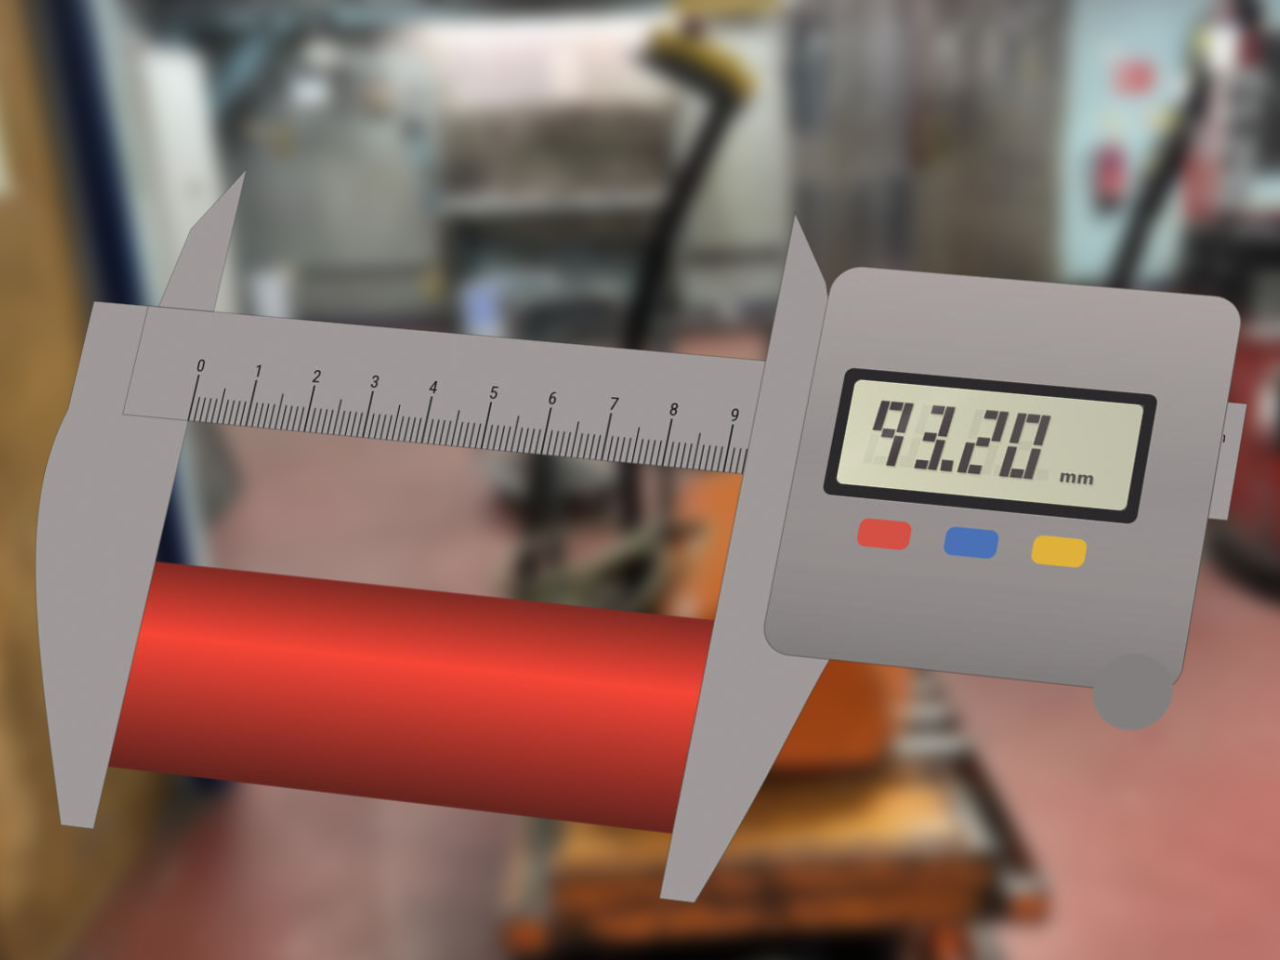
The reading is 93.20 mm
